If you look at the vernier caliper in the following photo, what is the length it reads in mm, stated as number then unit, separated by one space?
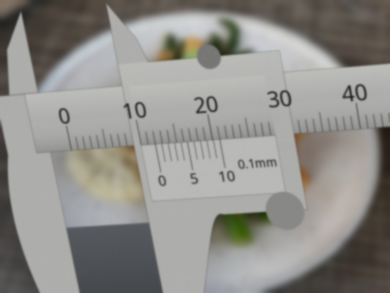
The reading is 12.0 mm
